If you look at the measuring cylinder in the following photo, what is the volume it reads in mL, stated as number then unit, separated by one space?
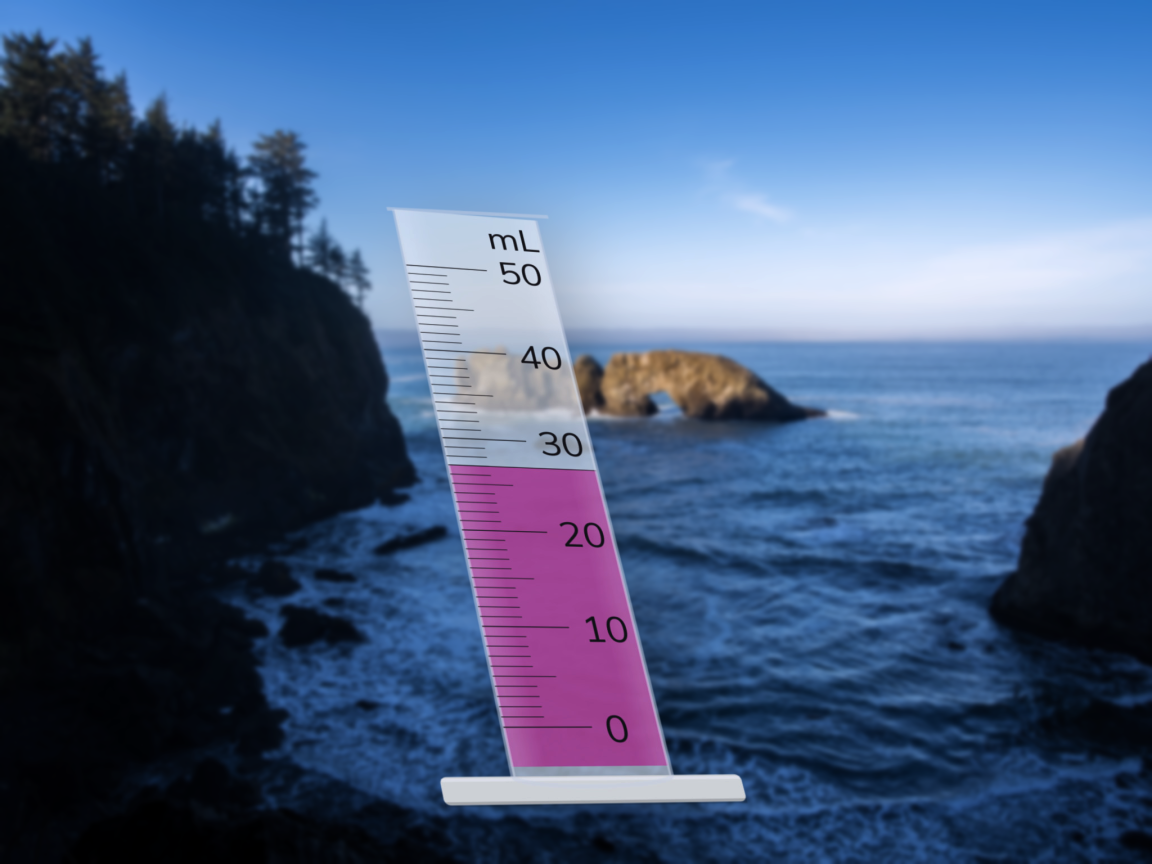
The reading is 27 mL
